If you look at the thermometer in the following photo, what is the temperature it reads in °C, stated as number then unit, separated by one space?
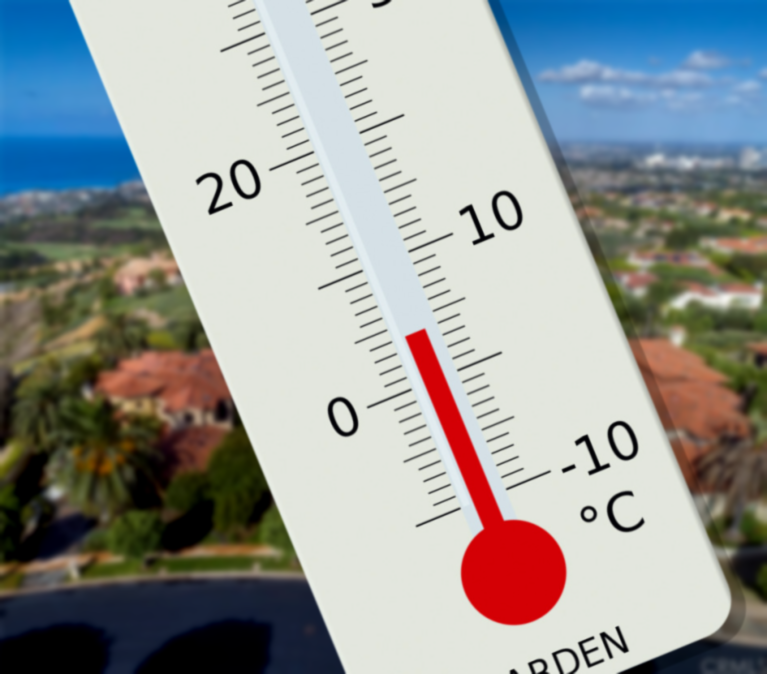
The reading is 4 °C
